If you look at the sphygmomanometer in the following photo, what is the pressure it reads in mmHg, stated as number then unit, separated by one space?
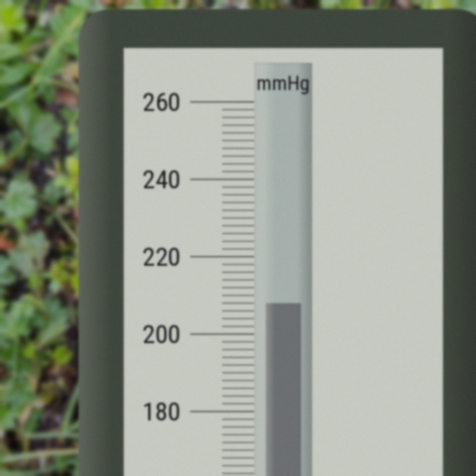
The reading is 208 mmHg
